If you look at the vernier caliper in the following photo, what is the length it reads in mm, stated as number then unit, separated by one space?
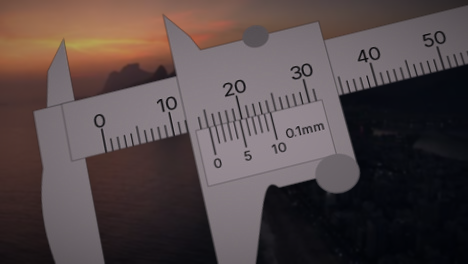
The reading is 15.2 mm
